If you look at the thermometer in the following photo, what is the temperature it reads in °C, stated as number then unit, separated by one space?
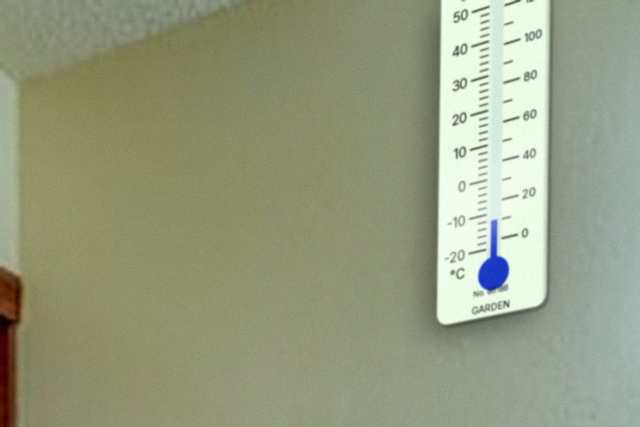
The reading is -12 °C
